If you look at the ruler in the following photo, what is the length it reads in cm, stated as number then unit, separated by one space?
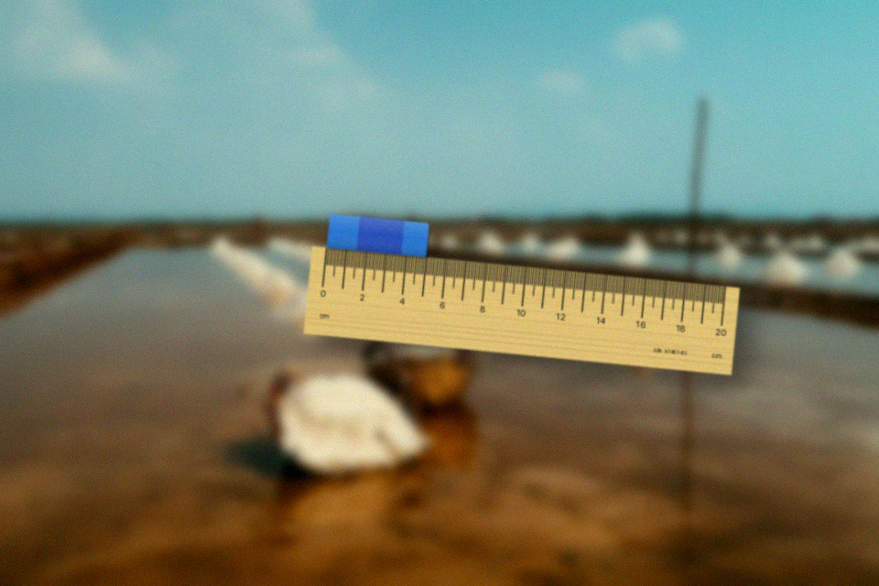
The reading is 5 cm
